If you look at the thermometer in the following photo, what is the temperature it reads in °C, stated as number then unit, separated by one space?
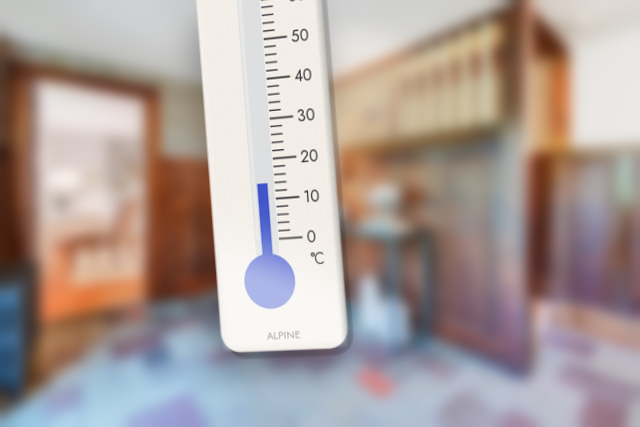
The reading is 14 °C
